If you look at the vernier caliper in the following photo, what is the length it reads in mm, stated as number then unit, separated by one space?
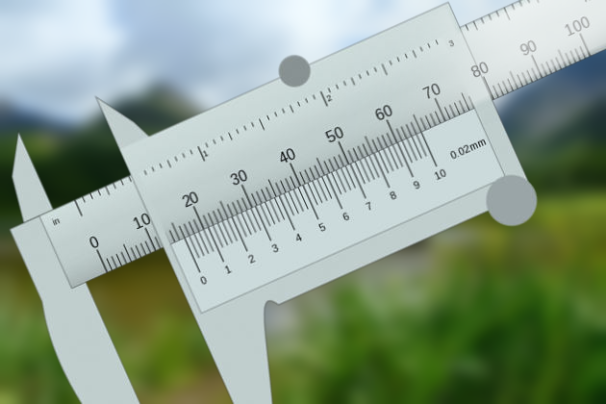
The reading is 16.0 mm
